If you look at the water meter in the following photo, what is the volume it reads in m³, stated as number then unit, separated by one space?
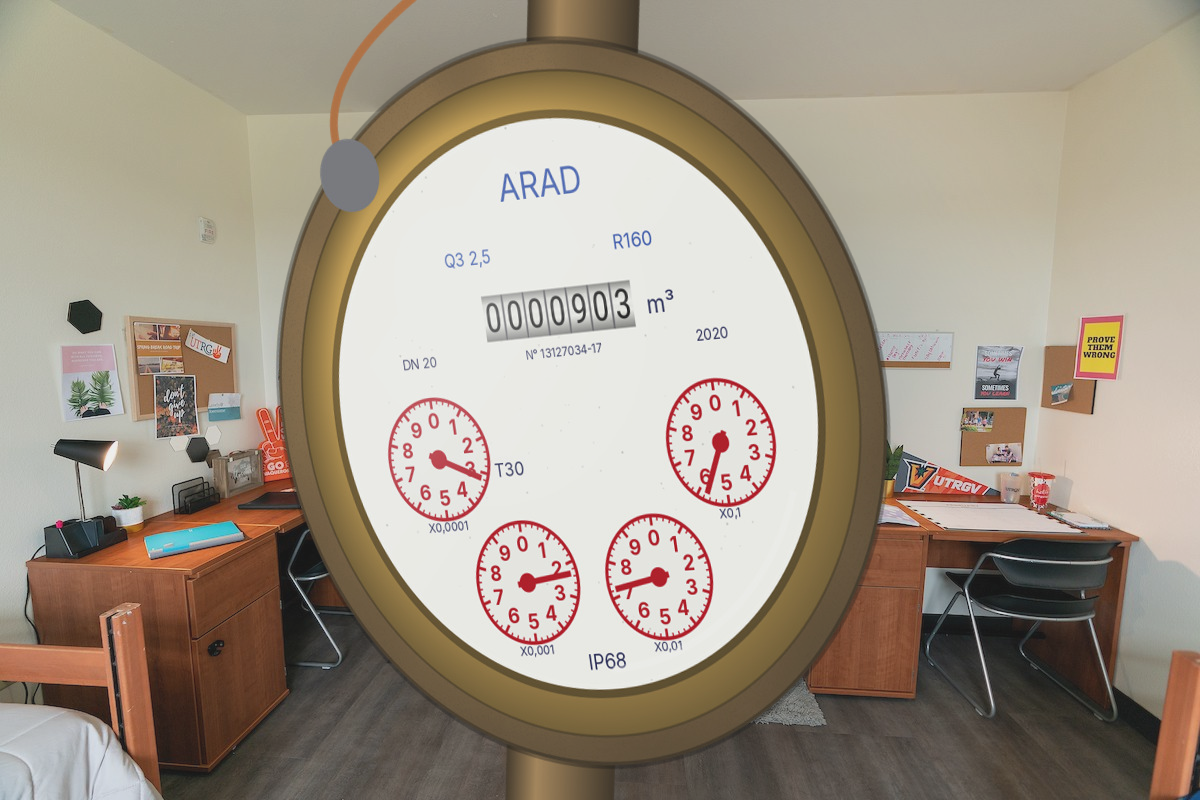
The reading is 903.5723 m³
